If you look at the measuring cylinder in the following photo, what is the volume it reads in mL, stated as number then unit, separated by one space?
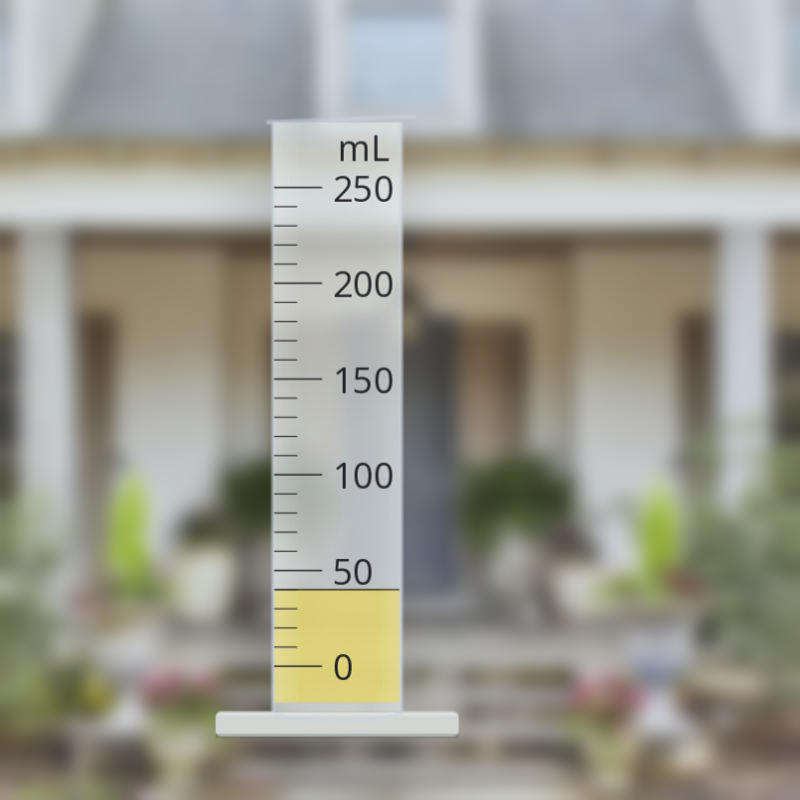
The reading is 40 mL
